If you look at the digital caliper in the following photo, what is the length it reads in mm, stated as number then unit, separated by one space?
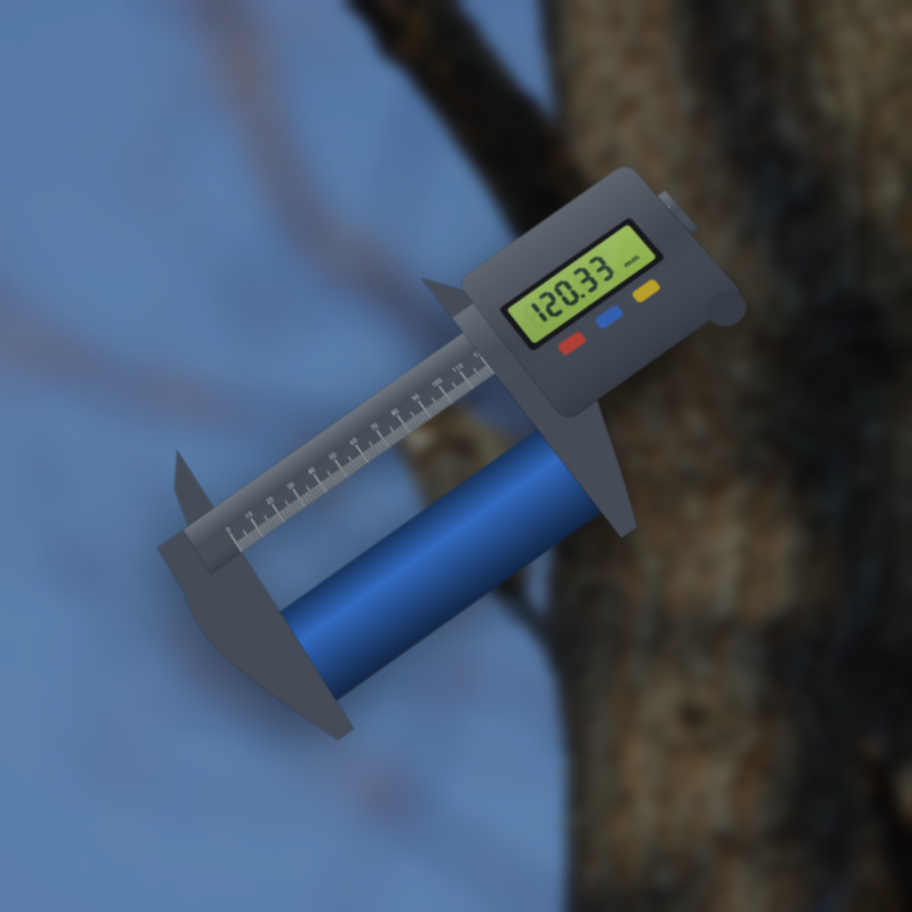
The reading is 120.33 mm
